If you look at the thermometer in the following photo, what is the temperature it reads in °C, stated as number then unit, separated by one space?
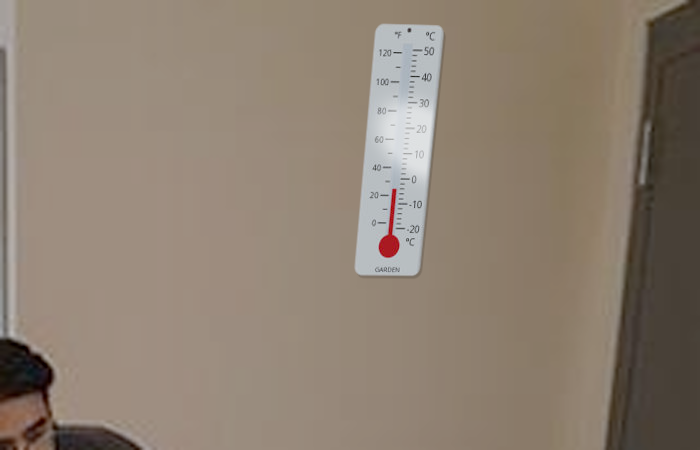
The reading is -4 °C
